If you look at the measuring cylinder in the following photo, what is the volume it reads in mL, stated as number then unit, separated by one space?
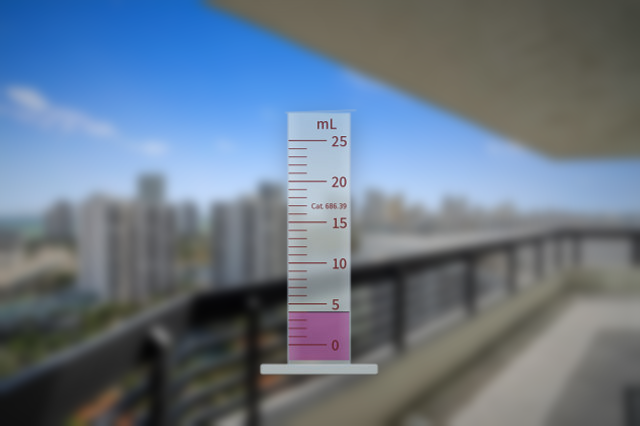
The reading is 4 mL
